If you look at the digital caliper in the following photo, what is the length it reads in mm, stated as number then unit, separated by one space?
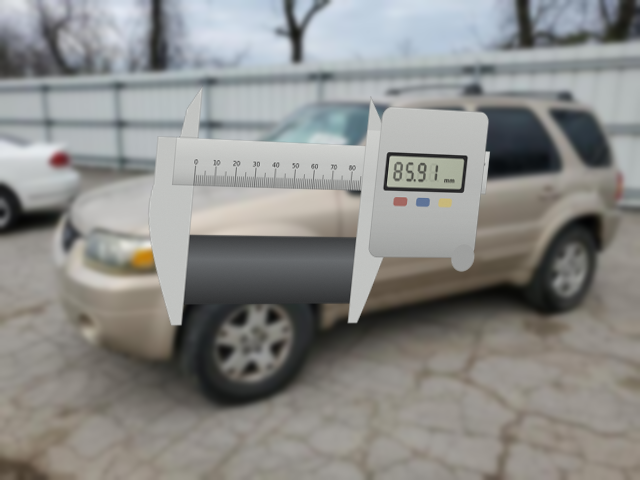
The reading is 85.91 mm
